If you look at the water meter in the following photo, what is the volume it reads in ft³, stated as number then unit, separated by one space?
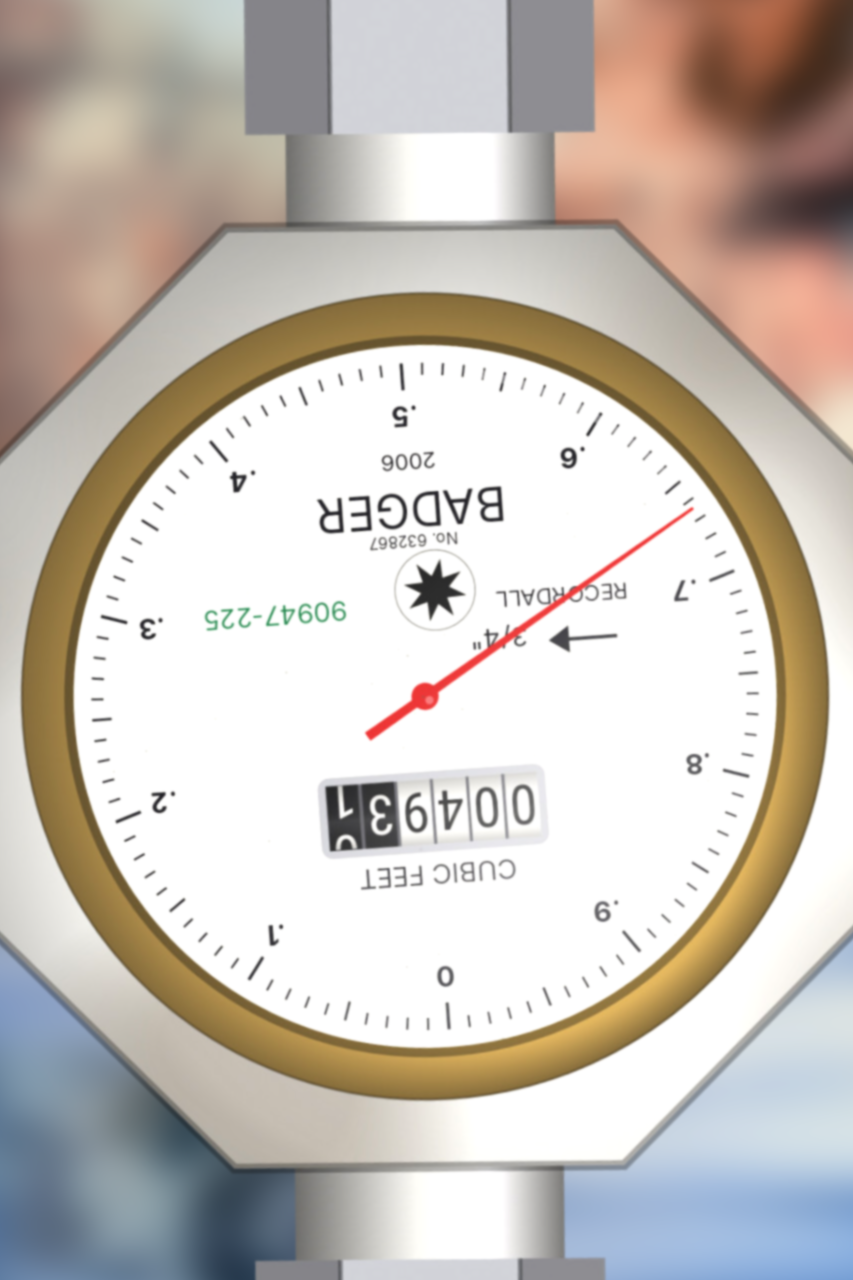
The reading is 4930.66 ft³
